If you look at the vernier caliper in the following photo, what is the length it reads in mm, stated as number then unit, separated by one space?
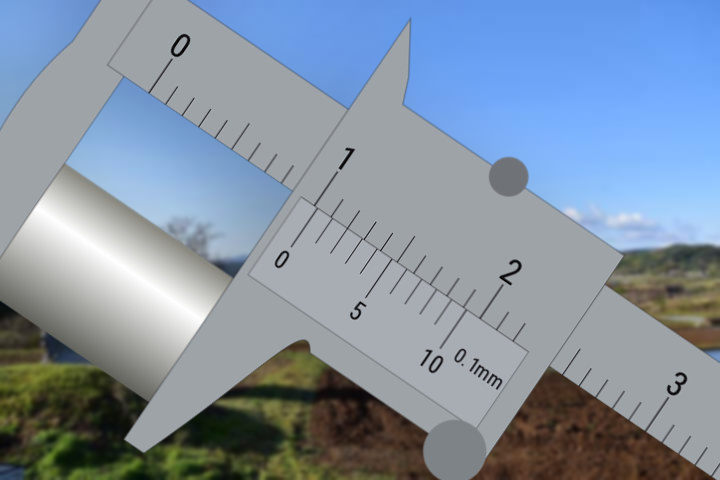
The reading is 10.2 mm
